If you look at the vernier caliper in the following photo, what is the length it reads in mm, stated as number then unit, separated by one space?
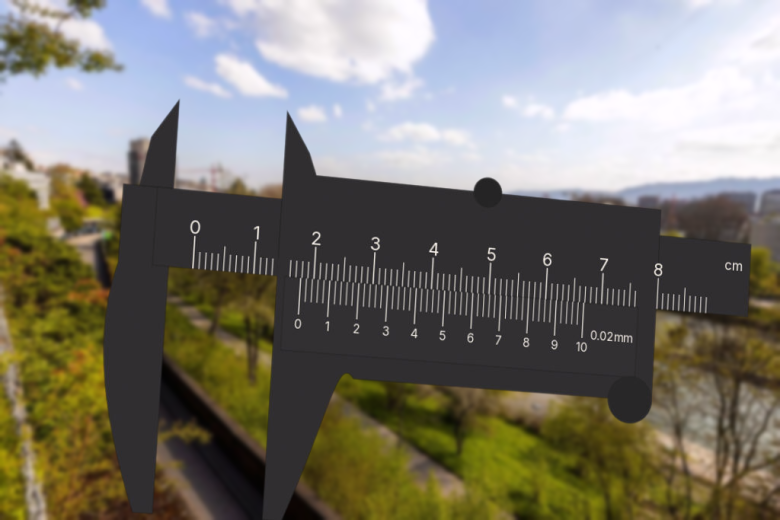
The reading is 17.8 mm
